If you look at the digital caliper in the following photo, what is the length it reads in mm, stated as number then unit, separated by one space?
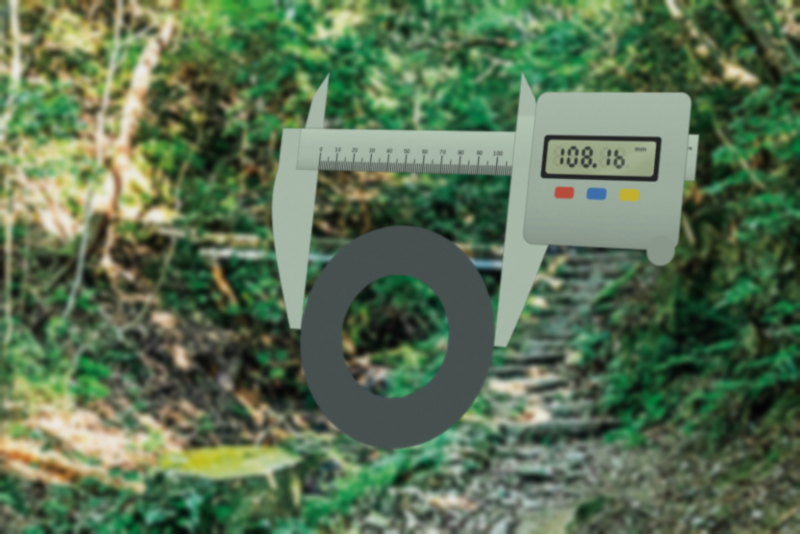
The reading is 108.16 mm
